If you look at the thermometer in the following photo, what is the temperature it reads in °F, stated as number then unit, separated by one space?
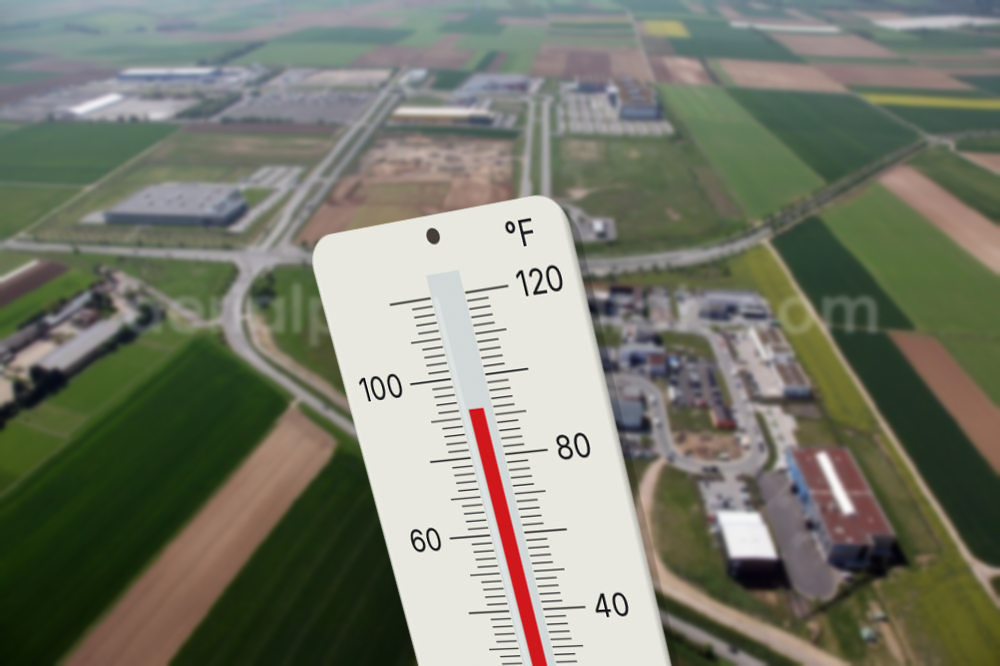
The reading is 92 °F
